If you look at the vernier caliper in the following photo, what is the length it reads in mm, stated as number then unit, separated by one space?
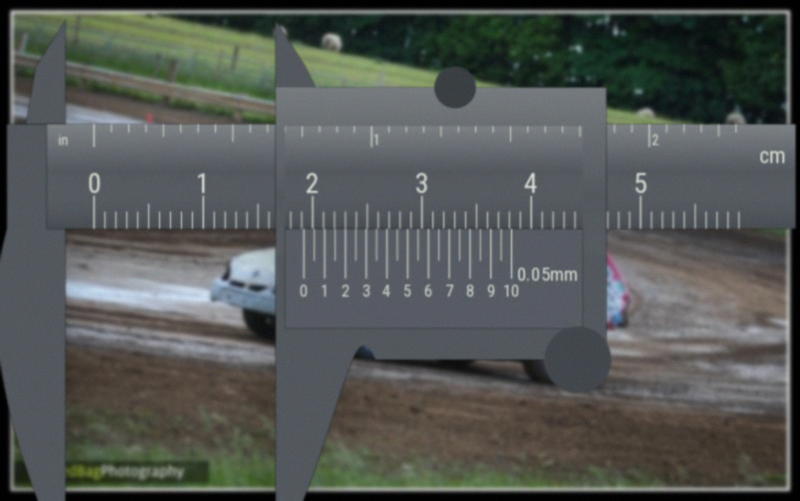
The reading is 19.2 mm
